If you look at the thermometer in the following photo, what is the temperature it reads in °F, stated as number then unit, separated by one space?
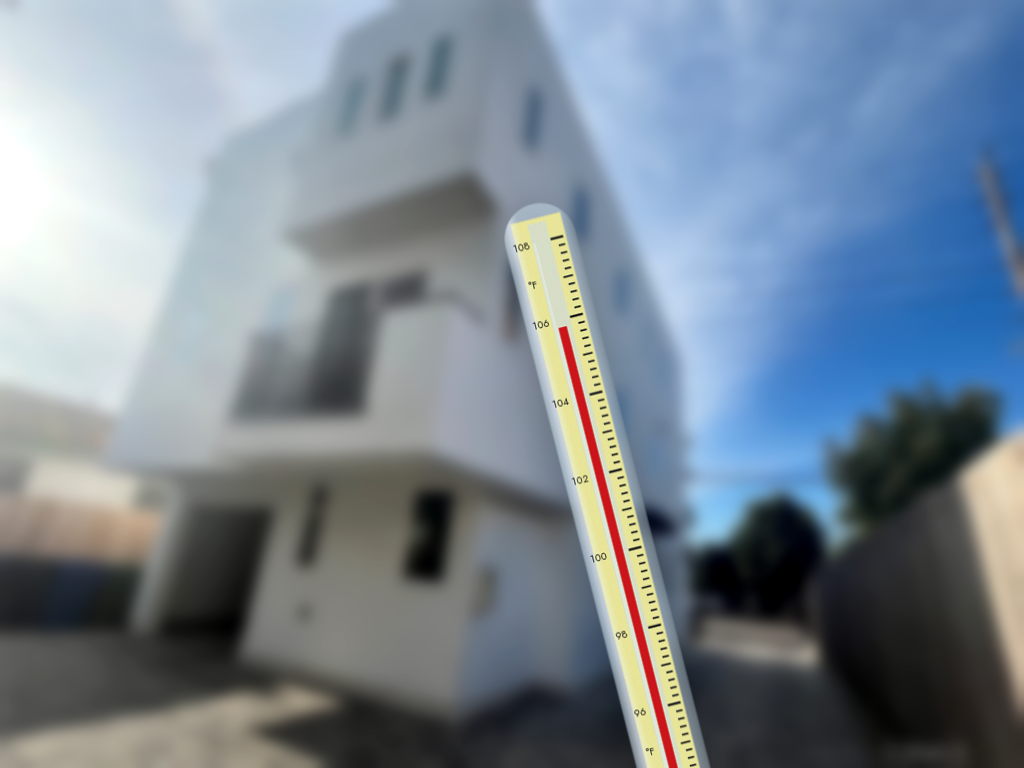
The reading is 105.8 °F
